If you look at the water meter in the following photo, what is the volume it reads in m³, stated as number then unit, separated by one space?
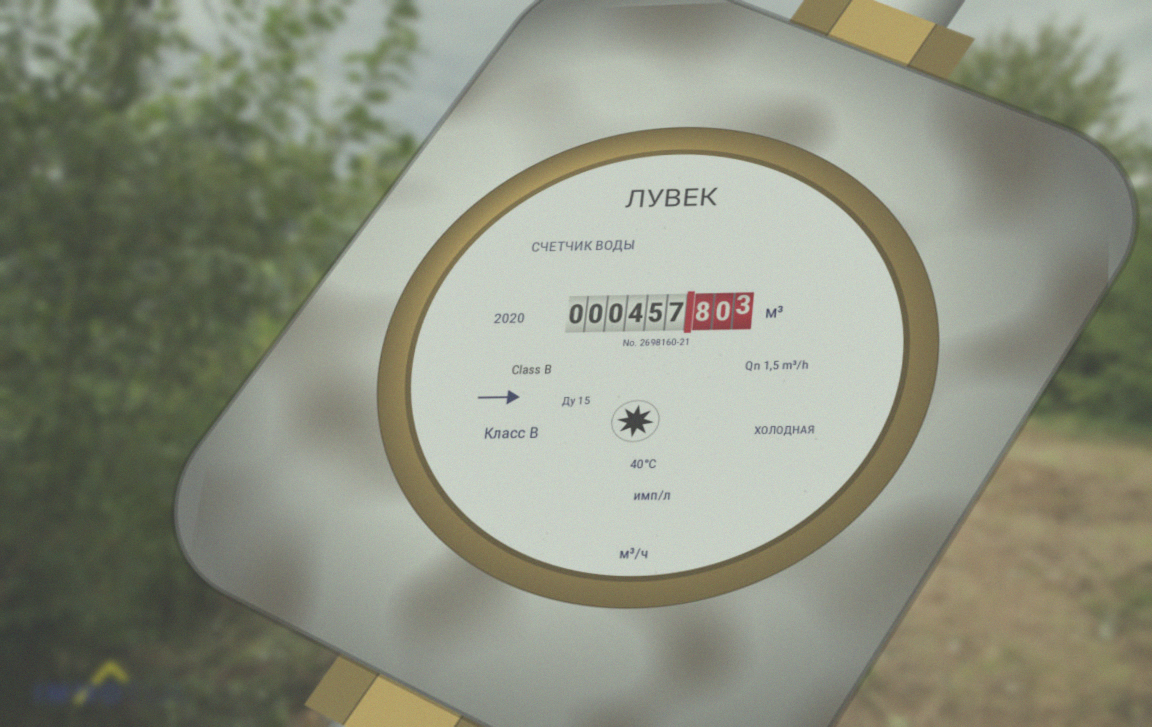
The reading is 457.803 m³
